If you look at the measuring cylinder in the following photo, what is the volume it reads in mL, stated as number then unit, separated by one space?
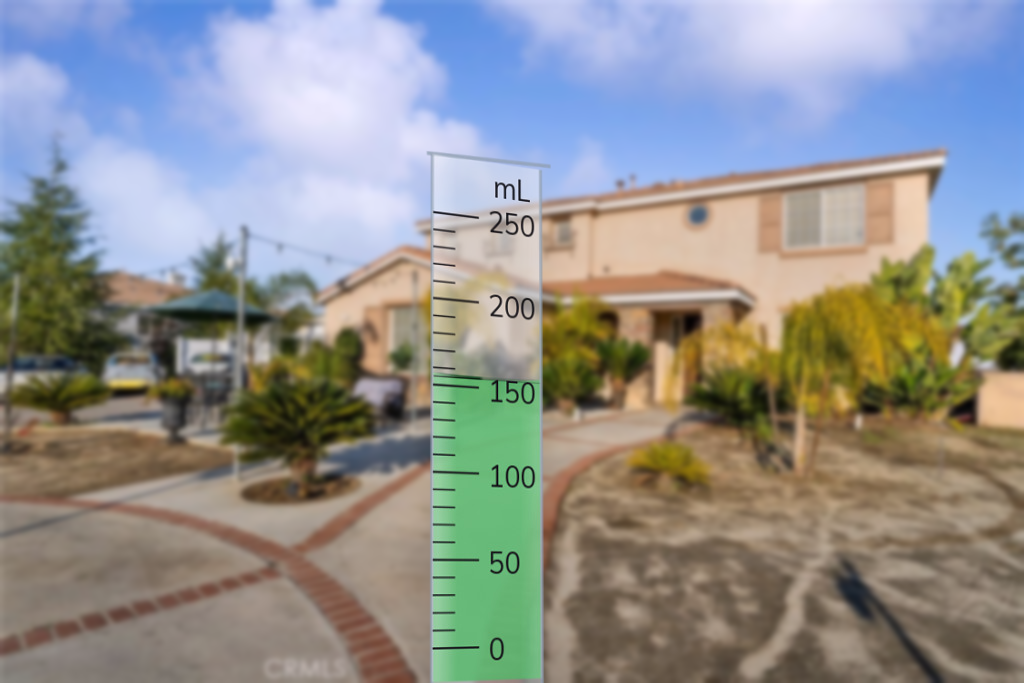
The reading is 155 mL
